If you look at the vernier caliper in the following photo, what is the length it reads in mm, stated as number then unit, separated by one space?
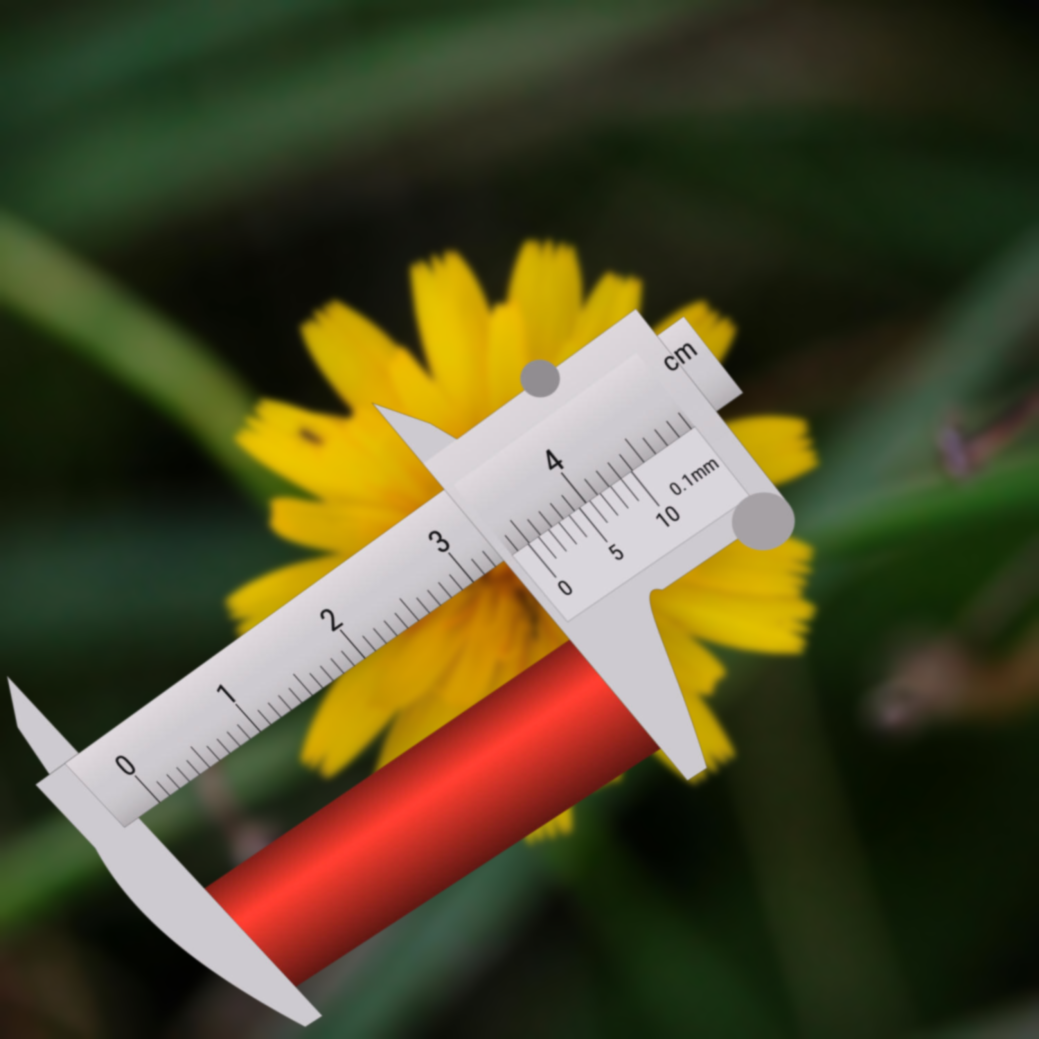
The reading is 34.9 mm
